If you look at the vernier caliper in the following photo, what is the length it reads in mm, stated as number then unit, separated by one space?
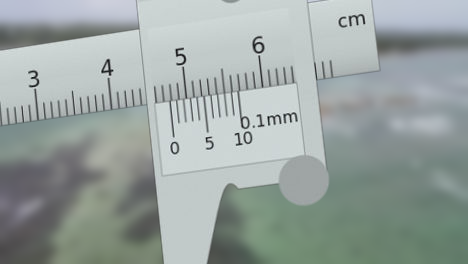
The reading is 47.8 mm
